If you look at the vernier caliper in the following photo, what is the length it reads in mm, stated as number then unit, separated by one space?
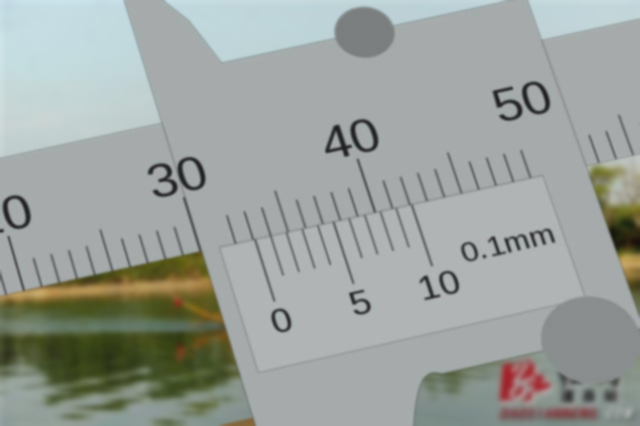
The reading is 33.1 mm
